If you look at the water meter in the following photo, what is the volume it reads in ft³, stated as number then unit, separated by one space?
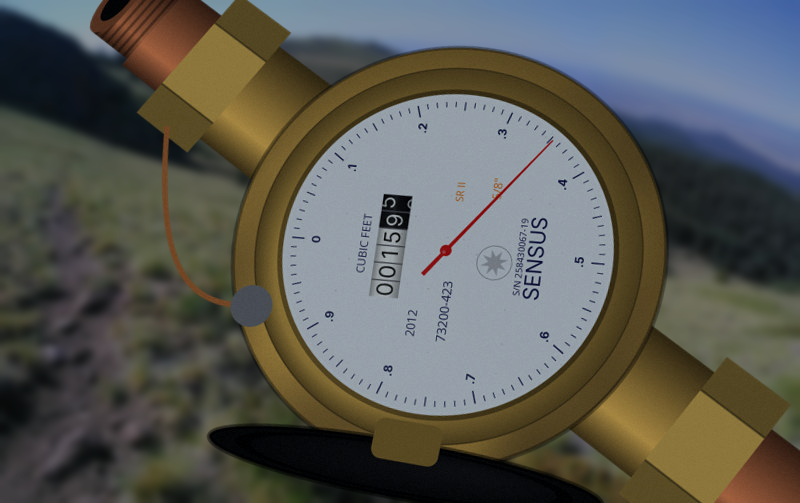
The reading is 1595.35 ft³
